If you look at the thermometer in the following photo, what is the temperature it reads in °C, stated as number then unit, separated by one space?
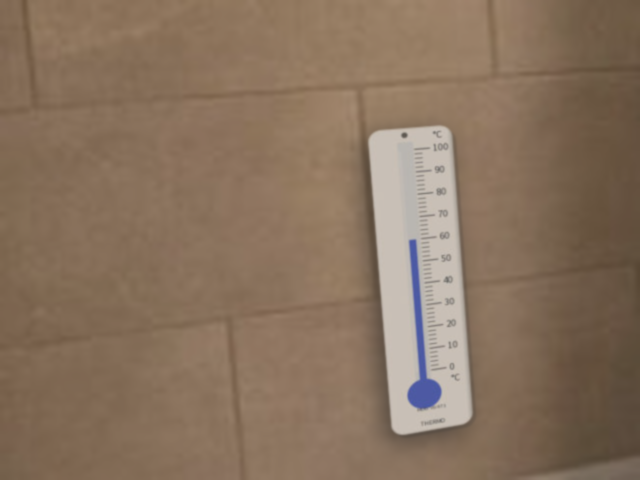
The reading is 60 °C
